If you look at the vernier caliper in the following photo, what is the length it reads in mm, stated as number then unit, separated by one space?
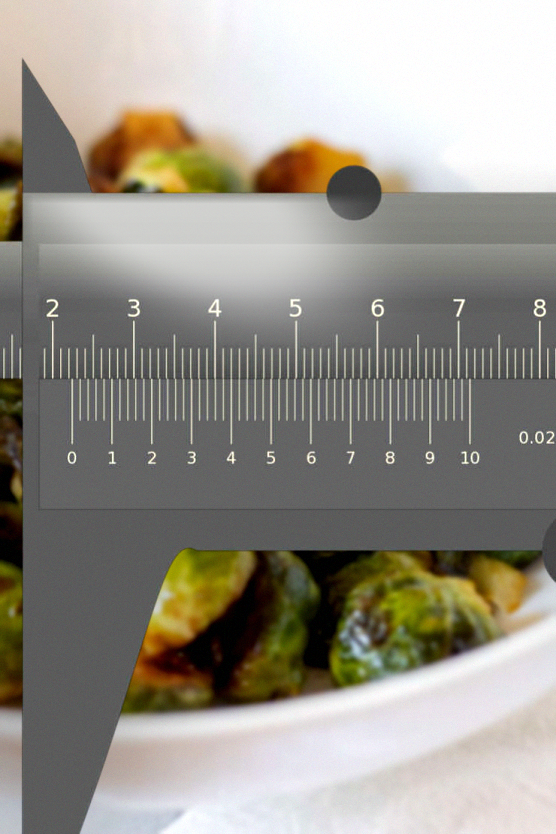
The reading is 22.4 mm
